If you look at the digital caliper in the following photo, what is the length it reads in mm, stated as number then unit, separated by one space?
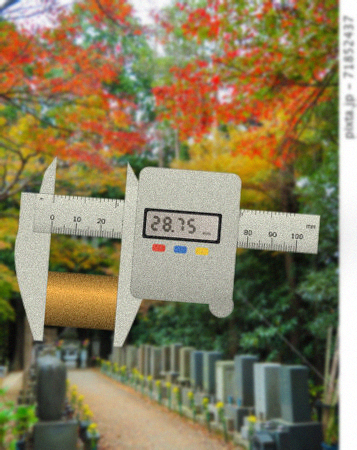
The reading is 28.75 mm
